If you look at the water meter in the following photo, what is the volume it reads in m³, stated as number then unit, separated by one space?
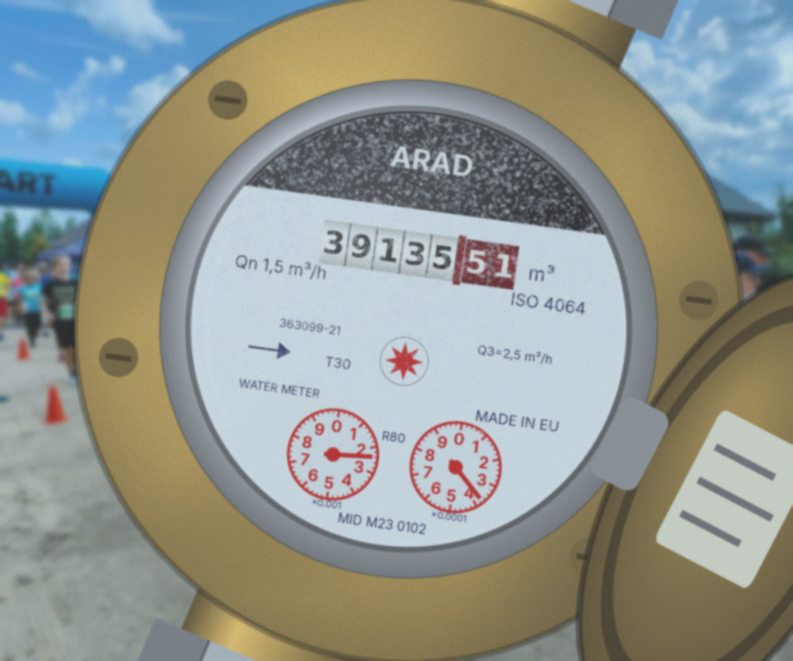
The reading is 39135.5123 m³
